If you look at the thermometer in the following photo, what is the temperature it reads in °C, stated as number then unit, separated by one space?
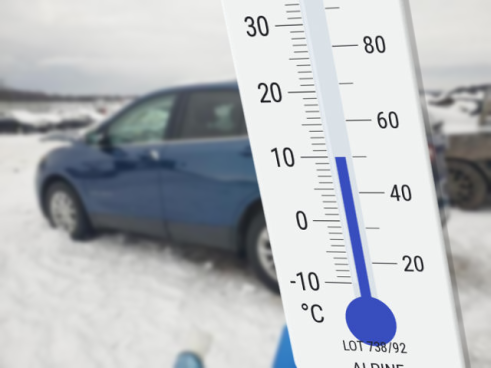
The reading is 10 °C
